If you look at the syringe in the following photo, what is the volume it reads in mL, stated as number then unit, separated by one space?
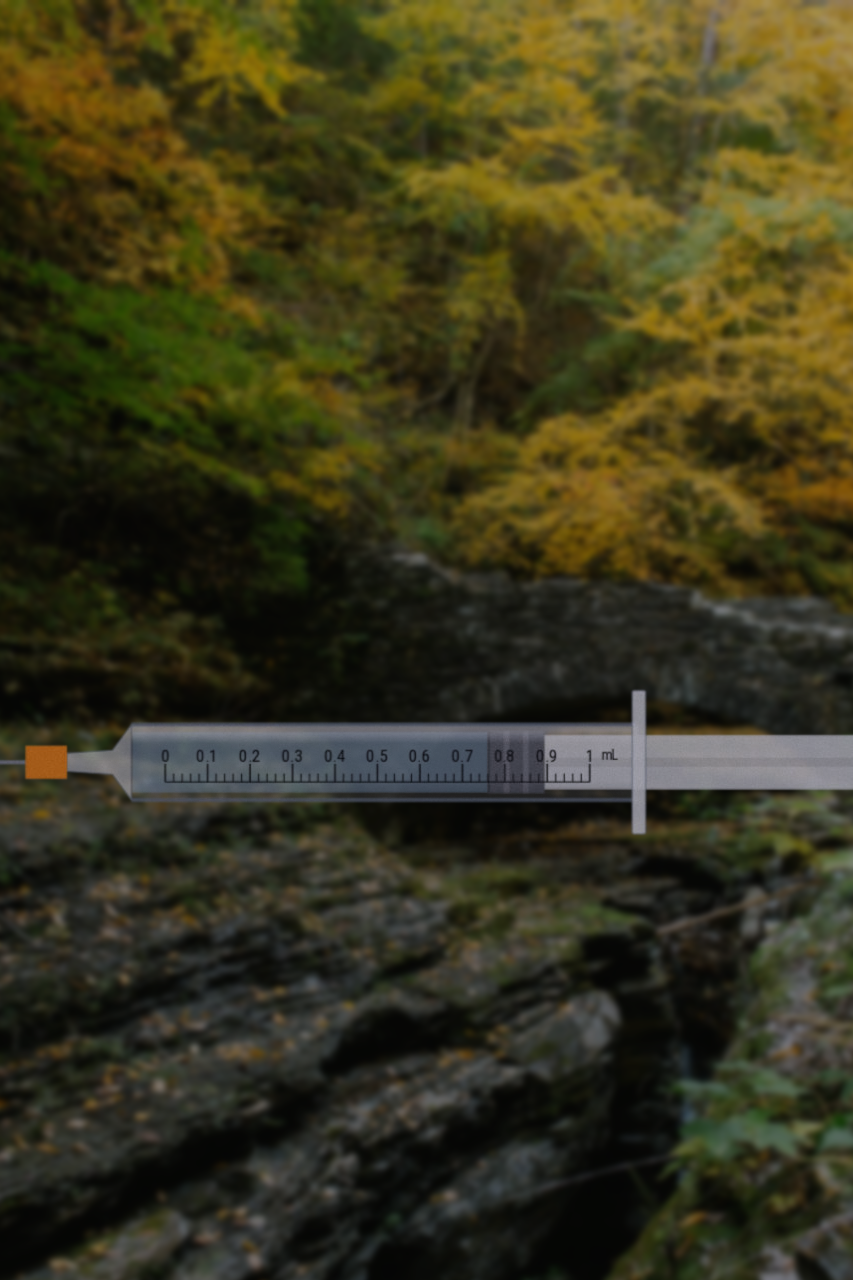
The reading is 0.76 mL
